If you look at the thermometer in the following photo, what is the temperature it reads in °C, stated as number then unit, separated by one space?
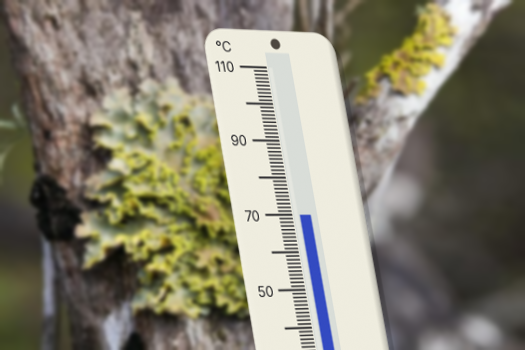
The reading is 70 °C
